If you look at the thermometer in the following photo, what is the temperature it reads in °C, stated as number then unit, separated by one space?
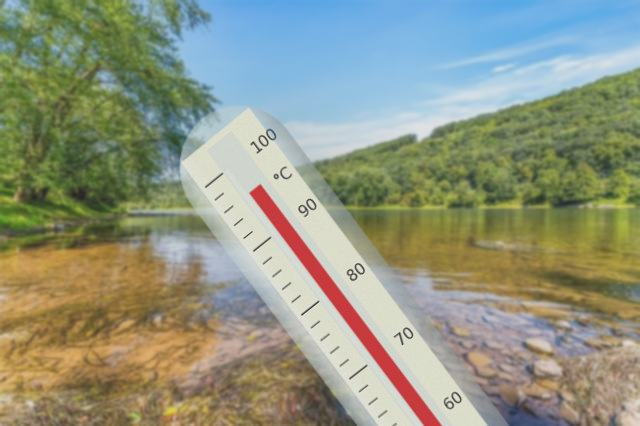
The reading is 96 °C
